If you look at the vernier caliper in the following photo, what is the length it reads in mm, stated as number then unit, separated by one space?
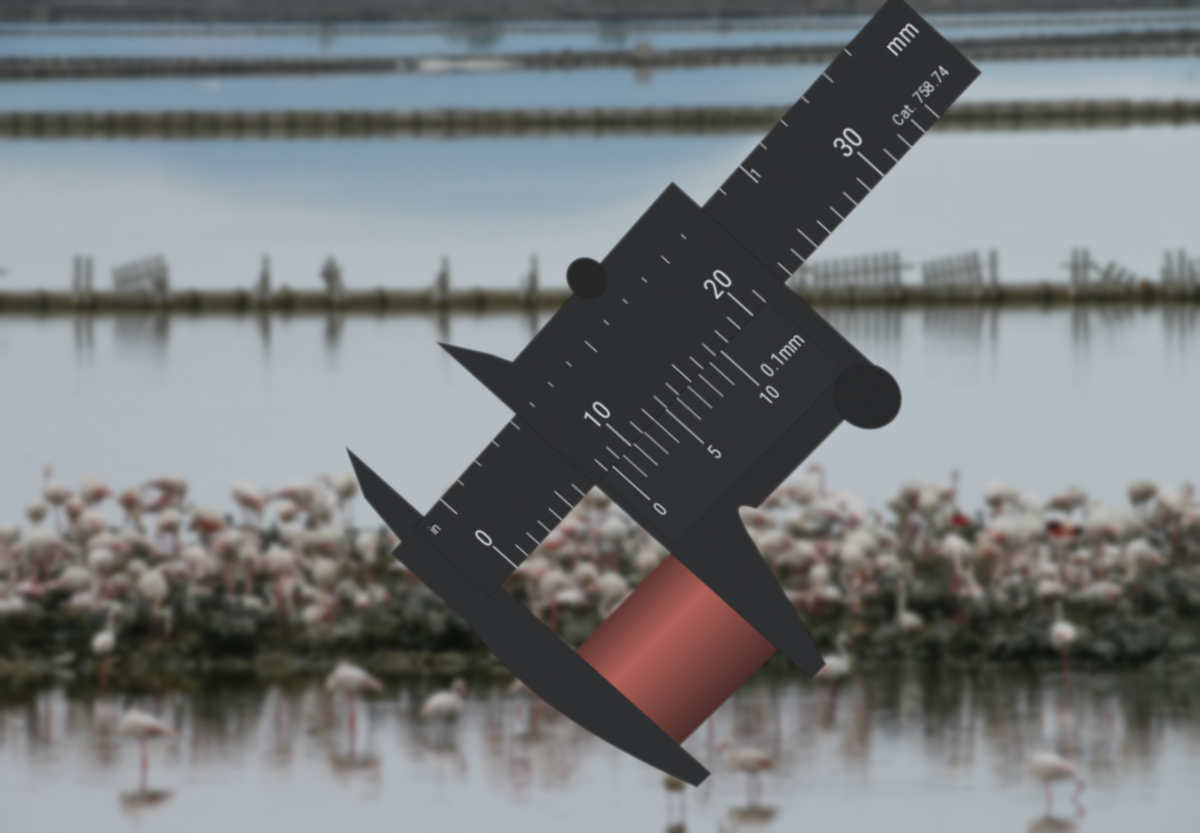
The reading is 8.4 mm
